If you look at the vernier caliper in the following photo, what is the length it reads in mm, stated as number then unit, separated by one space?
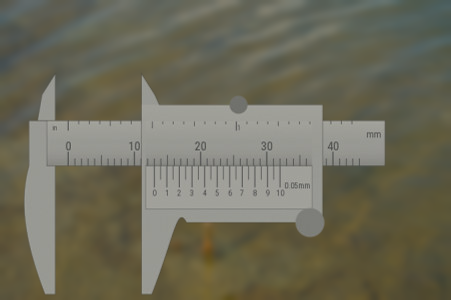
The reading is 13.0 mm
